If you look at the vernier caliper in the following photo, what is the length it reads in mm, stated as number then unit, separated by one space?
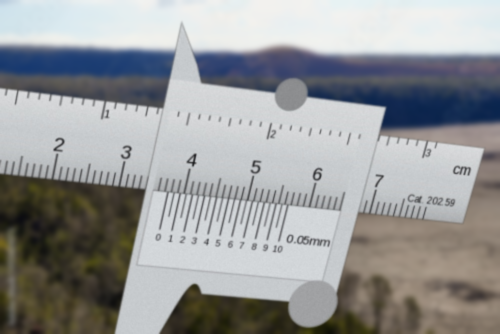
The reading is 37.5 mm
